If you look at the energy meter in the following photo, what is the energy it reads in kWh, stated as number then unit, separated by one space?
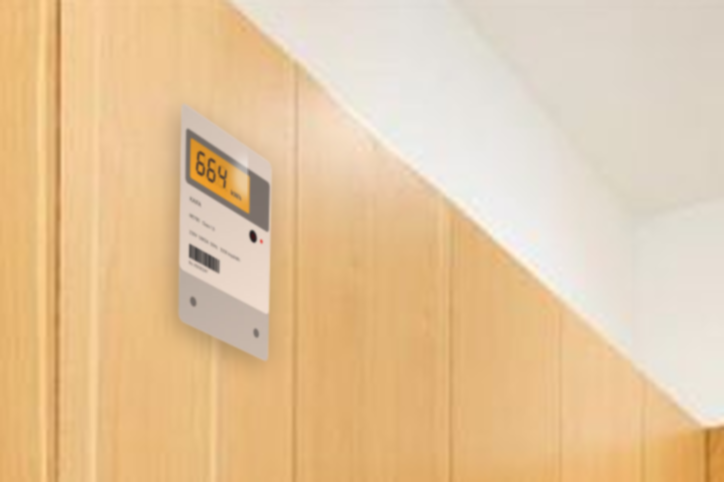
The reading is 664 kWh
